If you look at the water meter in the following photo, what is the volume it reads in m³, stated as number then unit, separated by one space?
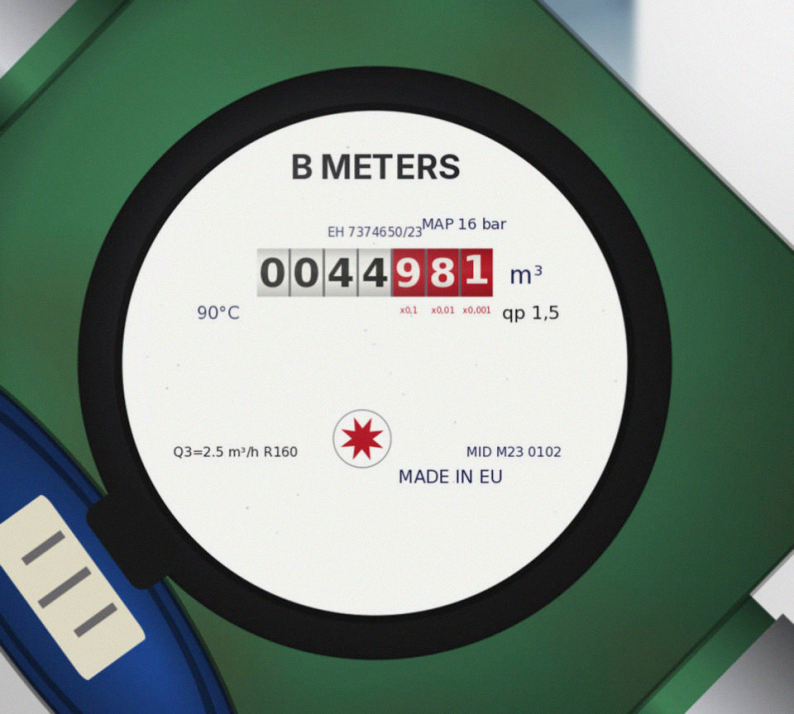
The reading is 44.981 m³
